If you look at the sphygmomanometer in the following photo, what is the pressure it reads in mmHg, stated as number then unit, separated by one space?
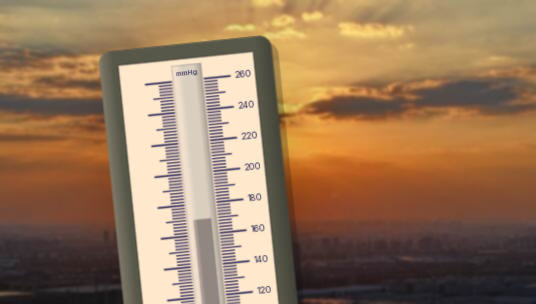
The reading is 170 mmHg
